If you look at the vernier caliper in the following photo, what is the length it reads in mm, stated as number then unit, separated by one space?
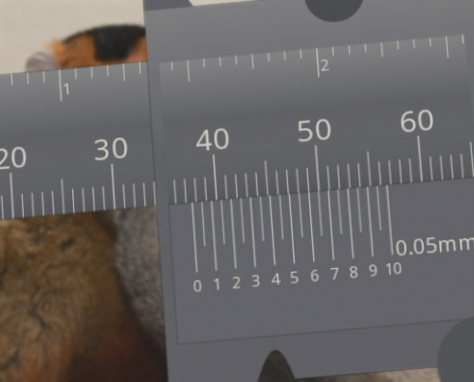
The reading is 37.6 mm
